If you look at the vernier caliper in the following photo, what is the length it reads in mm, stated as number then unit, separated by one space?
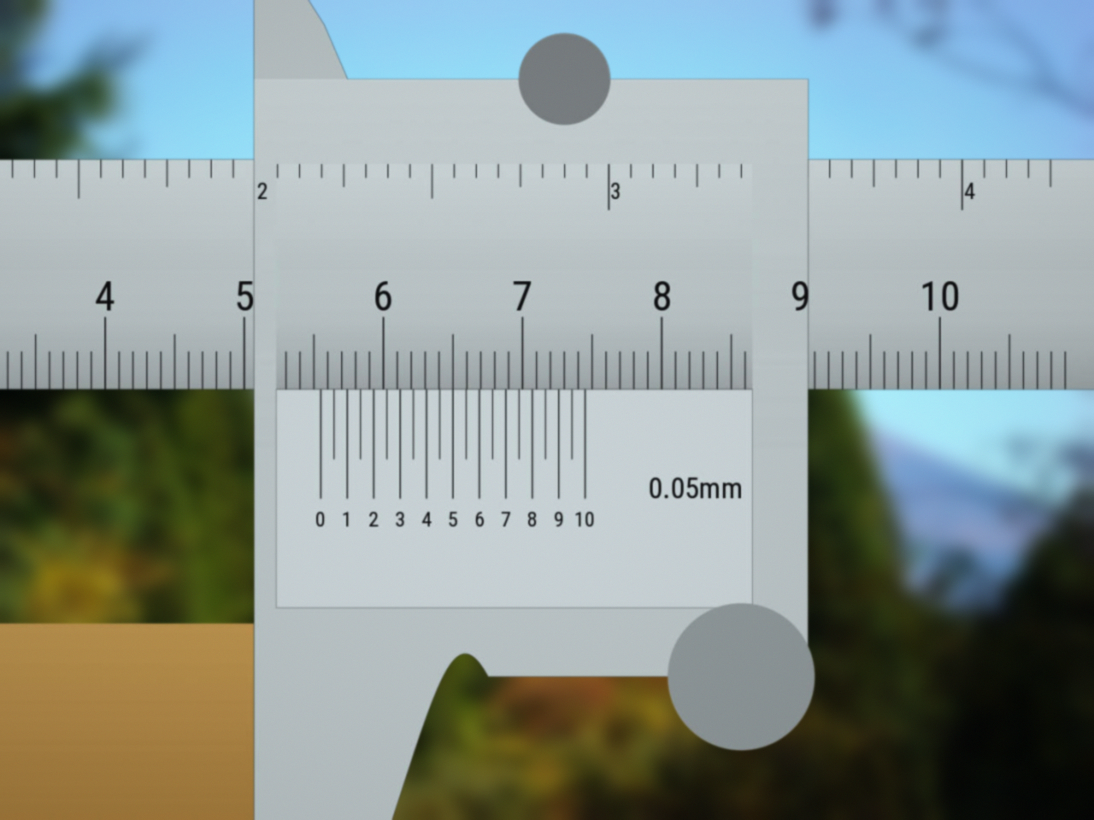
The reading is 55.5 mm
